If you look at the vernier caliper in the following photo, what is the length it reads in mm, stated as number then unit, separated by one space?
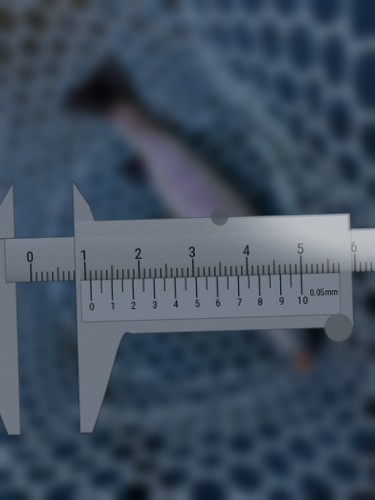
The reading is 11.0 mm
